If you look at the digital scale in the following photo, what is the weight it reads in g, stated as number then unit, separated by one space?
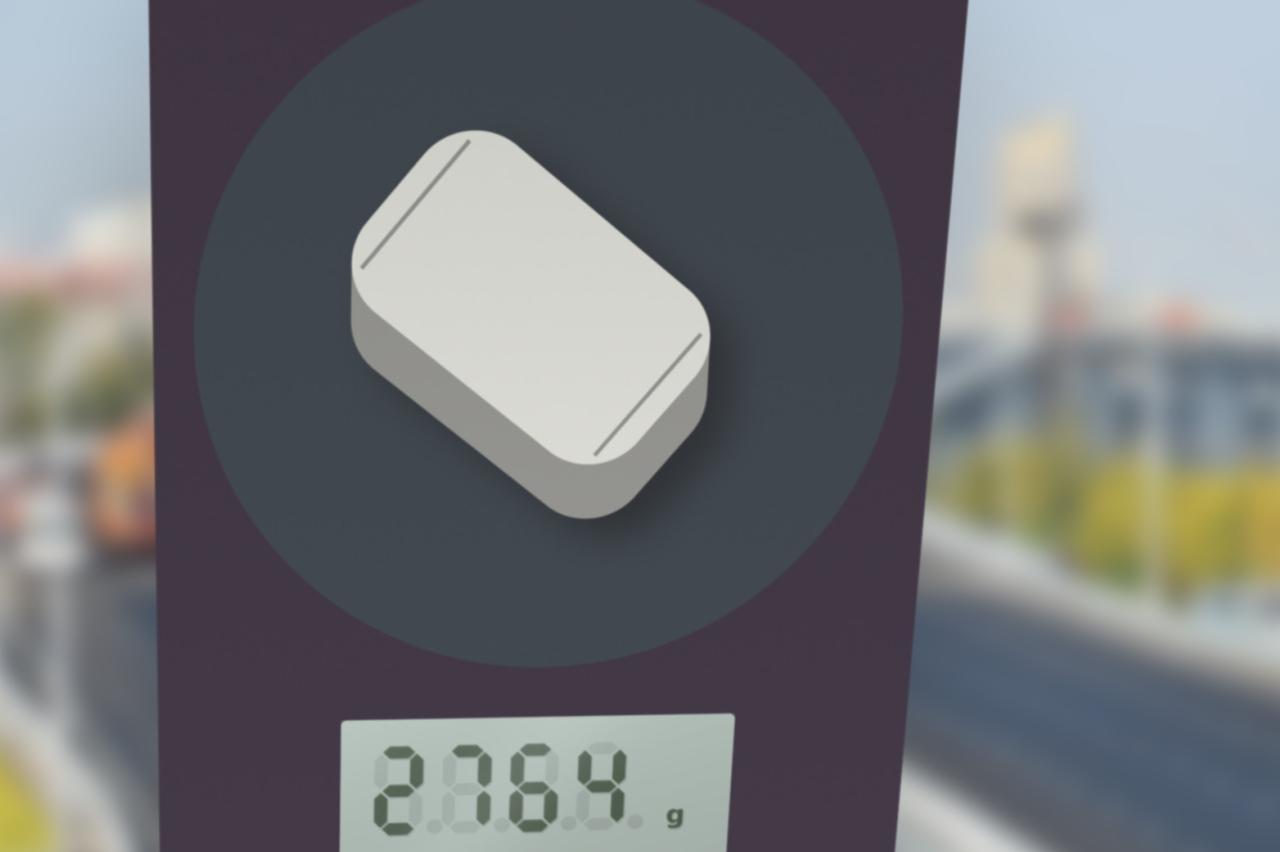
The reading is 2764 g
